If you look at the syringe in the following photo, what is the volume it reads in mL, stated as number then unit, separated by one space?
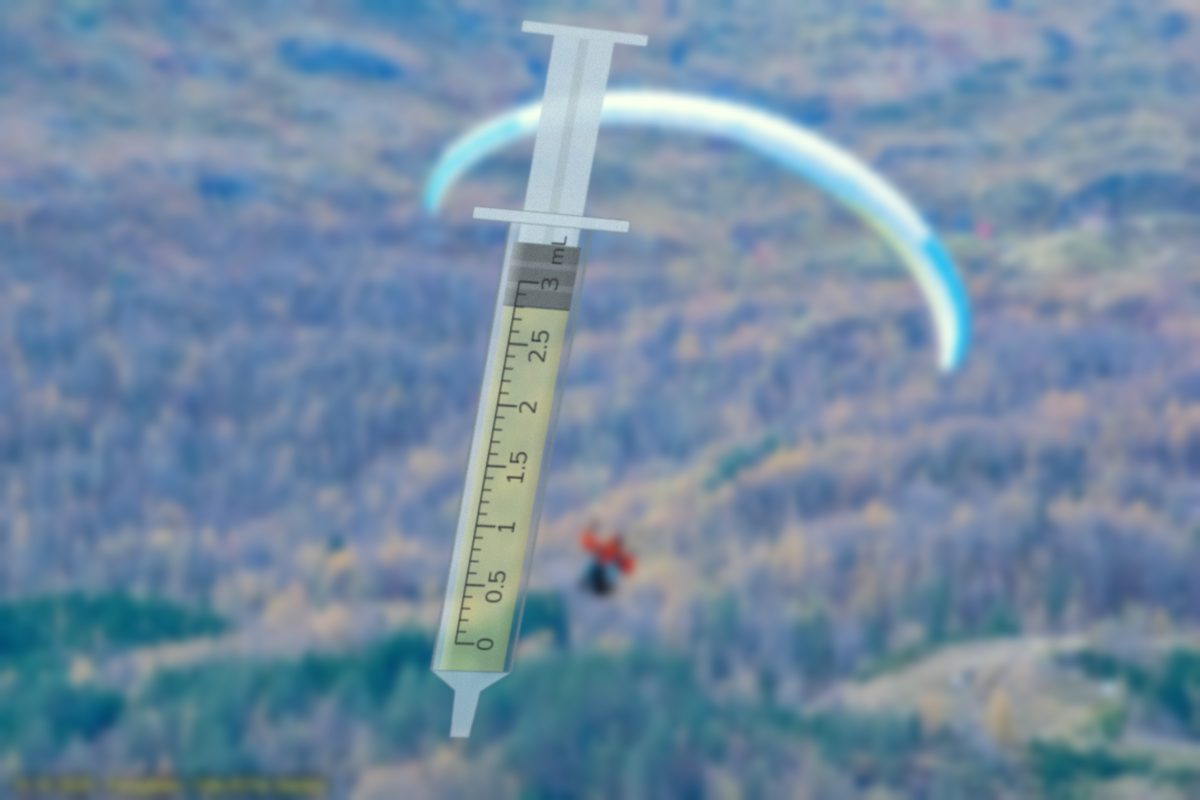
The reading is 2.8 mL
